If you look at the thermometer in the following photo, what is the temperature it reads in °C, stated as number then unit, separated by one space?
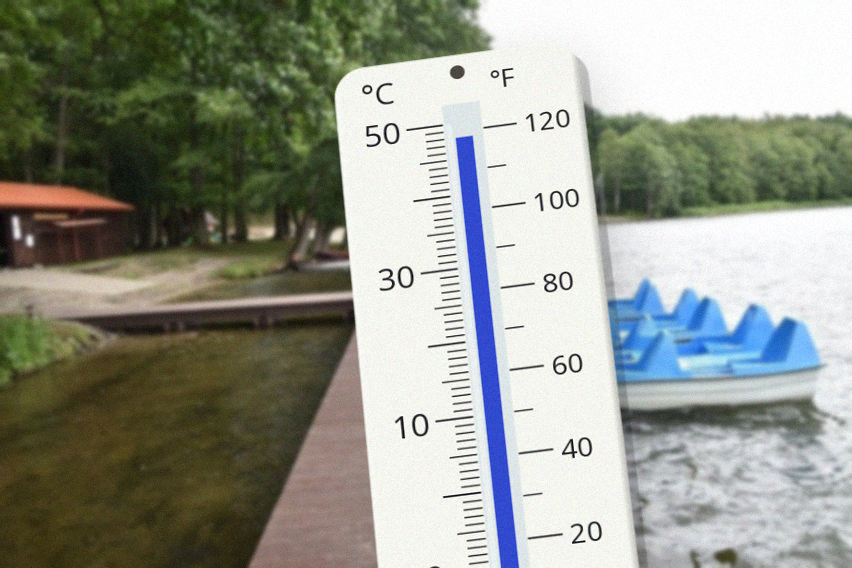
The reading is 48 °C
